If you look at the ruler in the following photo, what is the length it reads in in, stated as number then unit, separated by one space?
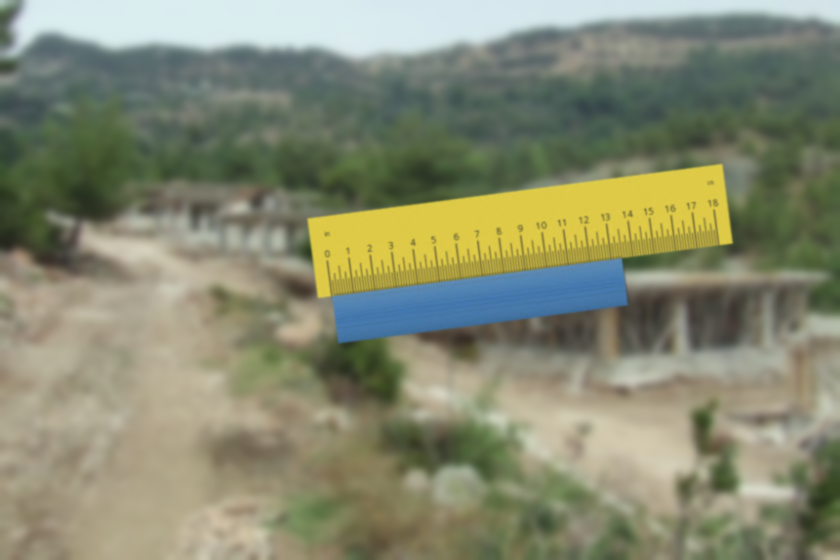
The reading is 13.5 in
